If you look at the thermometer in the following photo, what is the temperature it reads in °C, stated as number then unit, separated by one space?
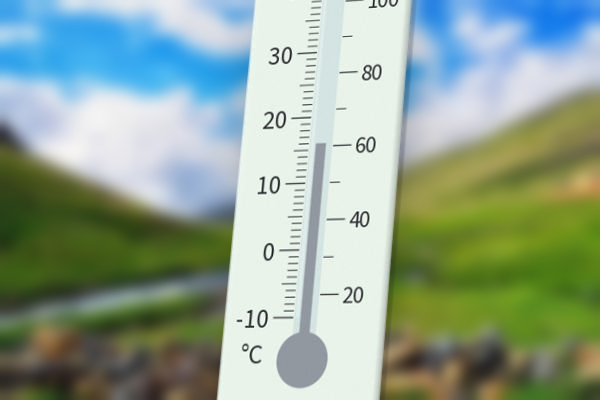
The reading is 16 °C
